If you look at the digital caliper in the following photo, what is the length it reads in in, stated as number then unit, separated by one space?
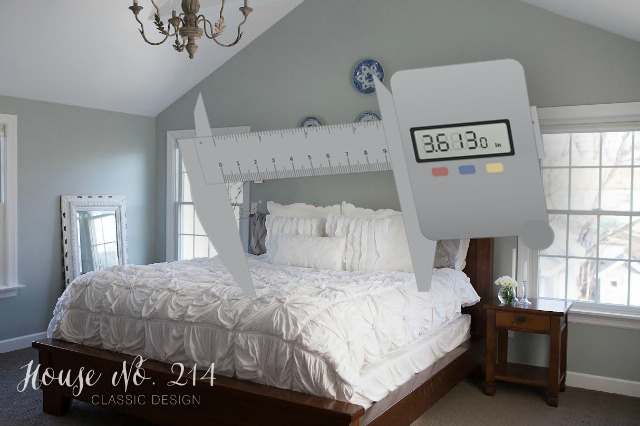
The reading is 3.6130 in
